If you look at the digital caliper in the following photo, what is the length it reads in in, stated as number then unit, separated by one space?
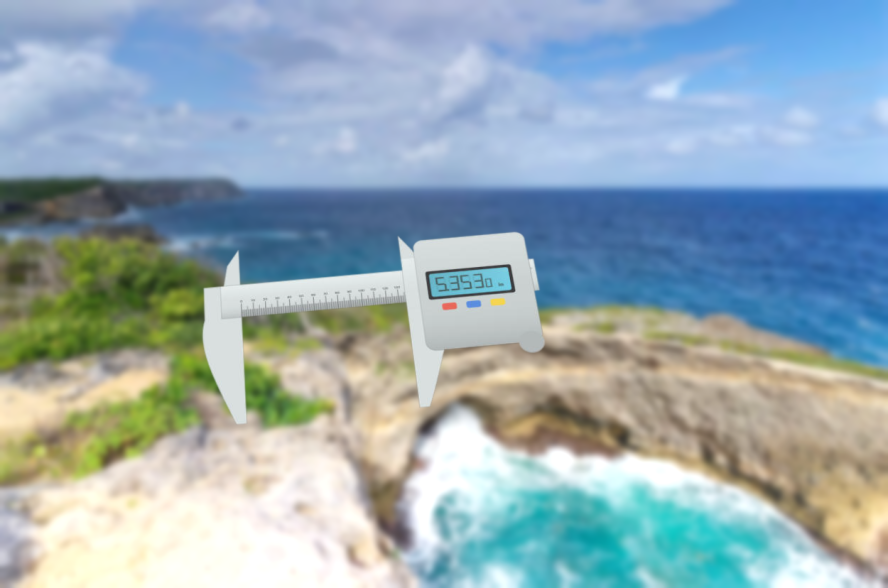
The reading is 5.3530 in
